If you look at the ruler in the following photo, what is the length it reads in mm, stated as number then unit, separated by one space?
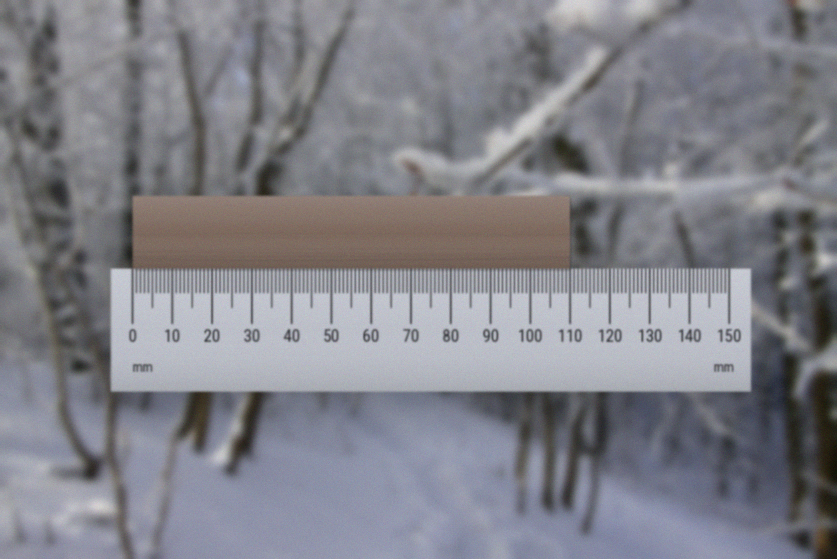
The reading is 110 mm
